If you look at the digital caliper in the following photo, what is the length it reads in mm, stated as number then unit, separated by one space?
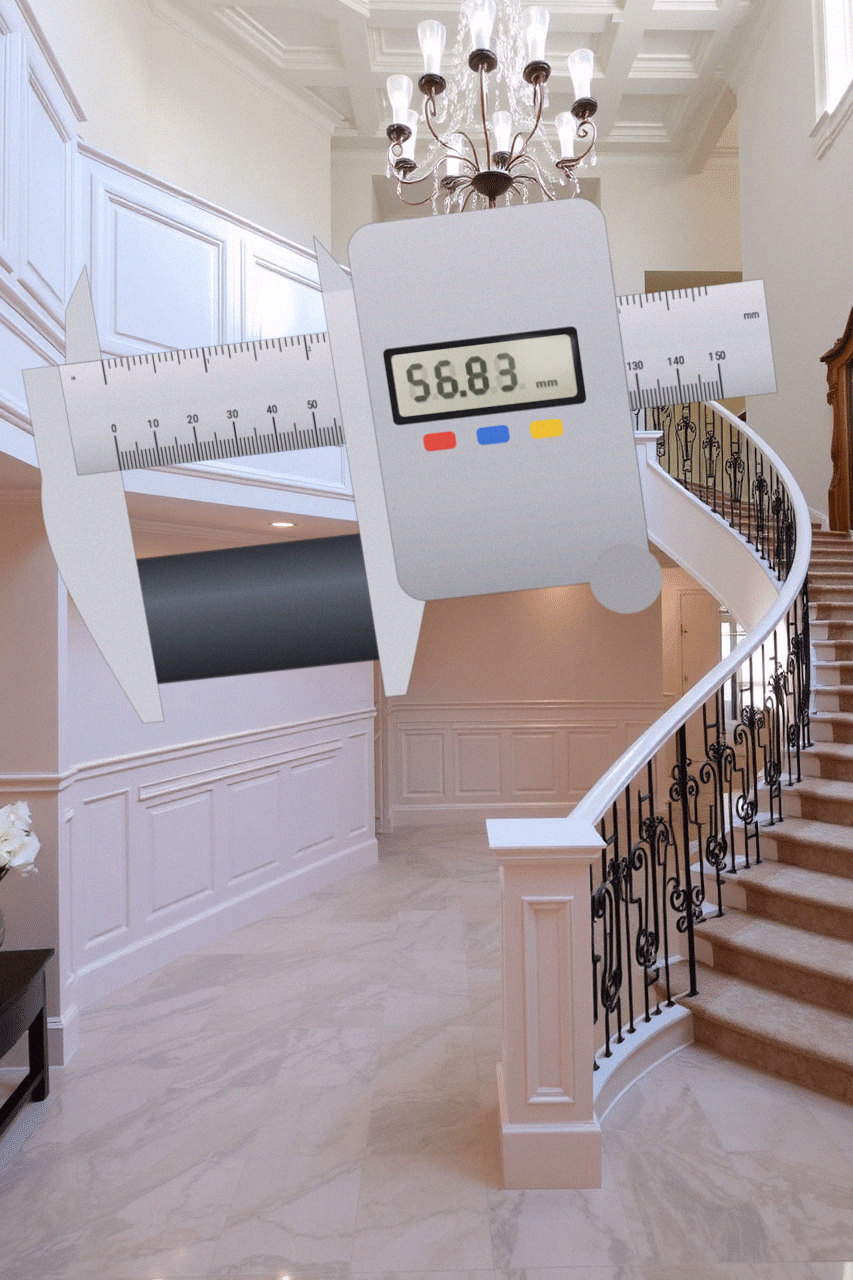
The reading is 56.83 mm
